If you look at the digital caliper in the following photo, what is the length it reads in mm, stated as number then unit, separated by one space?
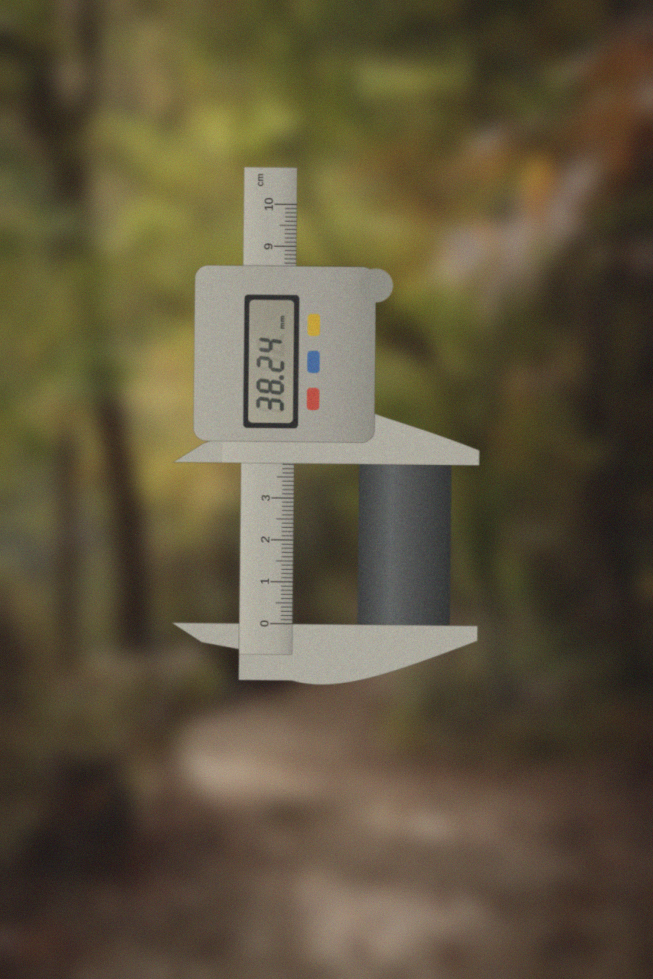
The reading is 38.24 mm
